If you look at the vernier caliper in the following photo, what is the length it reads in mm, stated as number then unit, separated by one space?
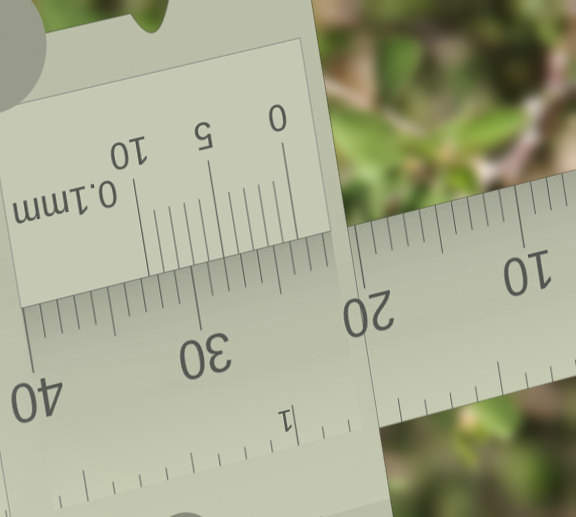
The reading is 23.5 mm
